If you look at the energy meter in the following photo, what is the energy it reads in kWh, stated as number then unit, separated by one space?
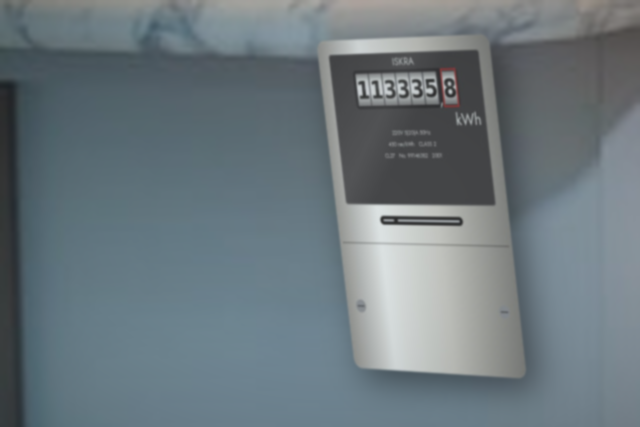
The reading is 113335.8 kWh
